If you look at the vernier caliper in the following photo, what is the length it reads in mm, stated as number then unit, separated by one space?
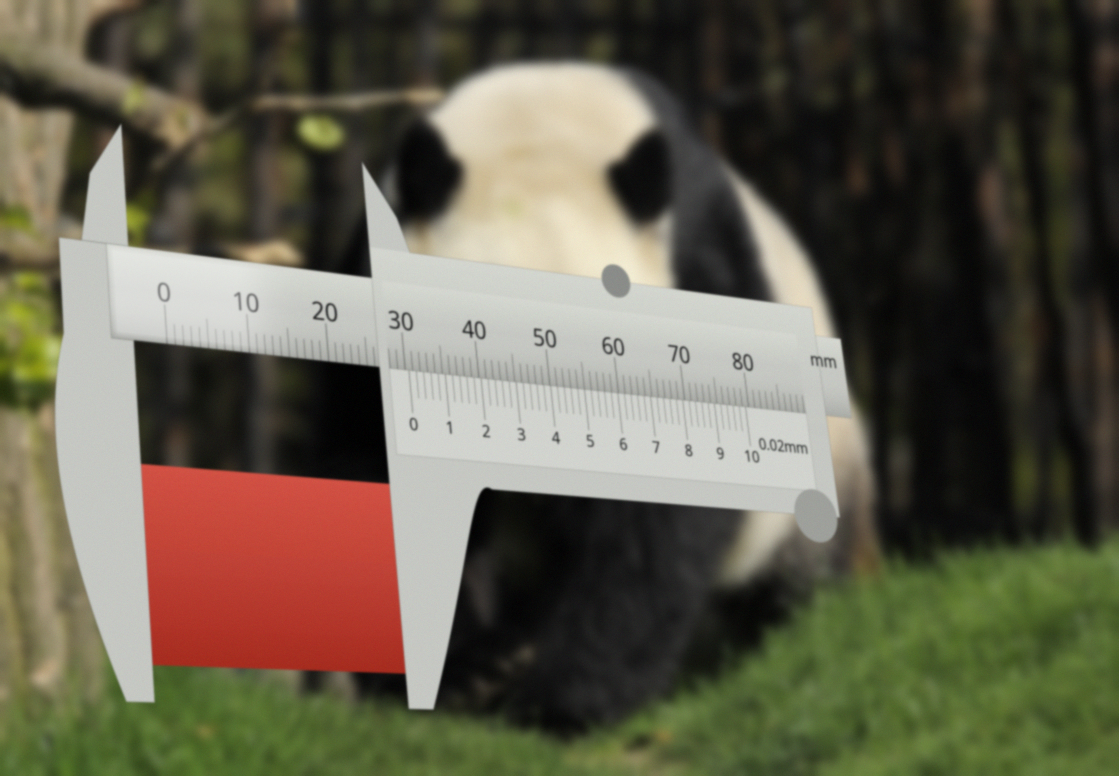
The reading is 30.5 mm
